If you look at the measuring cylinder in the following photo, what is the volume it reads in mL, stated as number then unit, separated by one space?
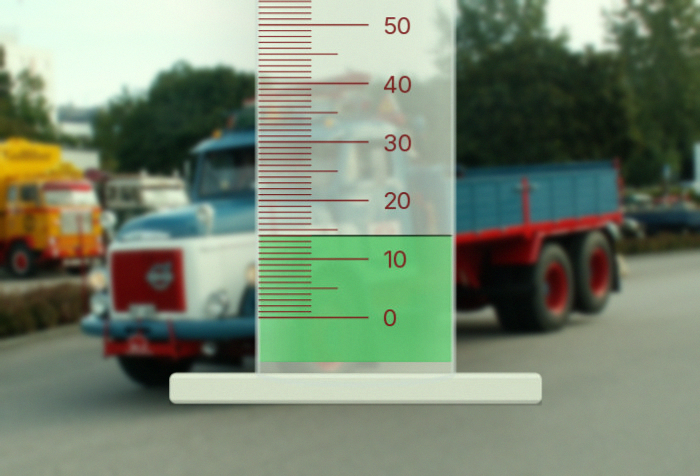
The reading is 14 mL
